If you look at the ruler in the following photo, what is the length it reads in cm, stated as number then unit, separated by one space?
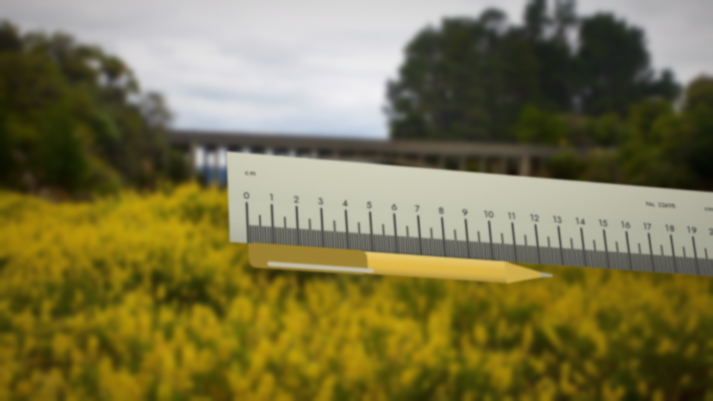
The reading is 12.5 cm
